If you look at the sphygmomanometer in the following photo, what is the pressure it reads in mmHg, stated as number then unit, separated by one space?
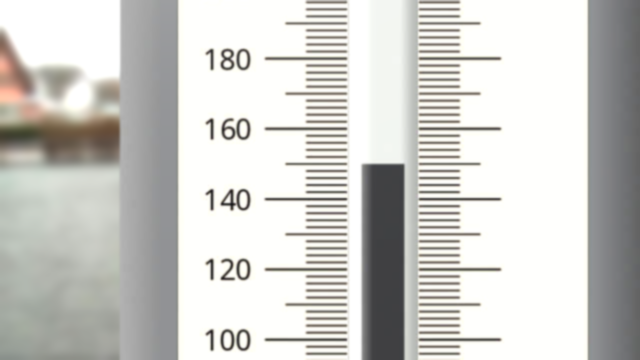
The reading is 150 mmHg
